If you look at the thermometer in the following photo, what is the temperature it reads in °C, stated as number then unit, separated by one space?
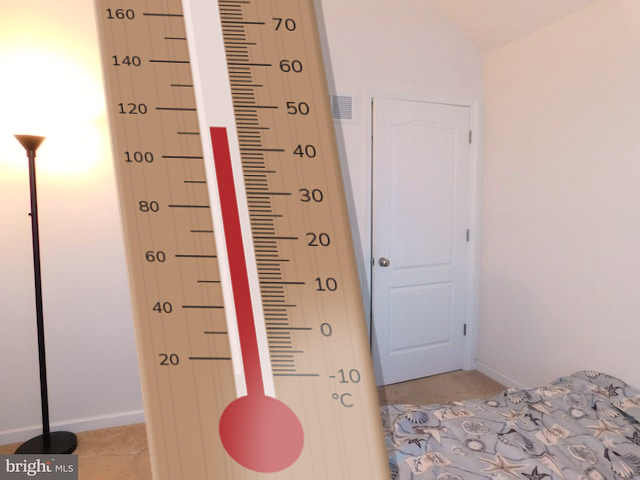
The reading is 45 °C
